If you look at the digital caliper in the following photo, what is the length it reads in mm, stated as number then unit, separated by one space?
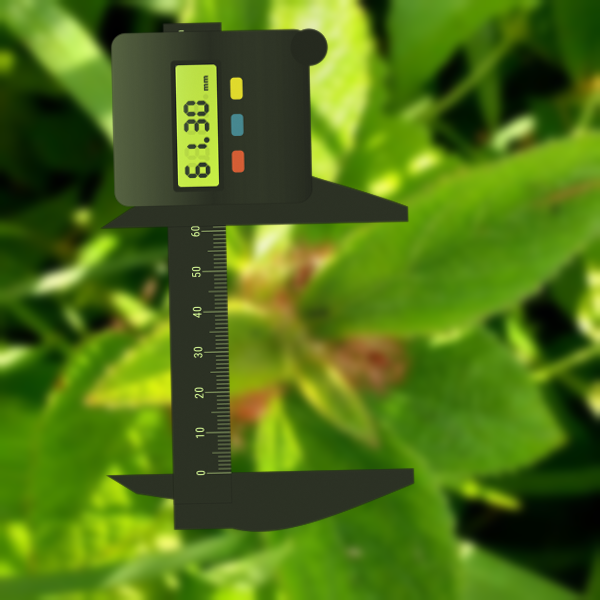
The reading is 61.30 mm
